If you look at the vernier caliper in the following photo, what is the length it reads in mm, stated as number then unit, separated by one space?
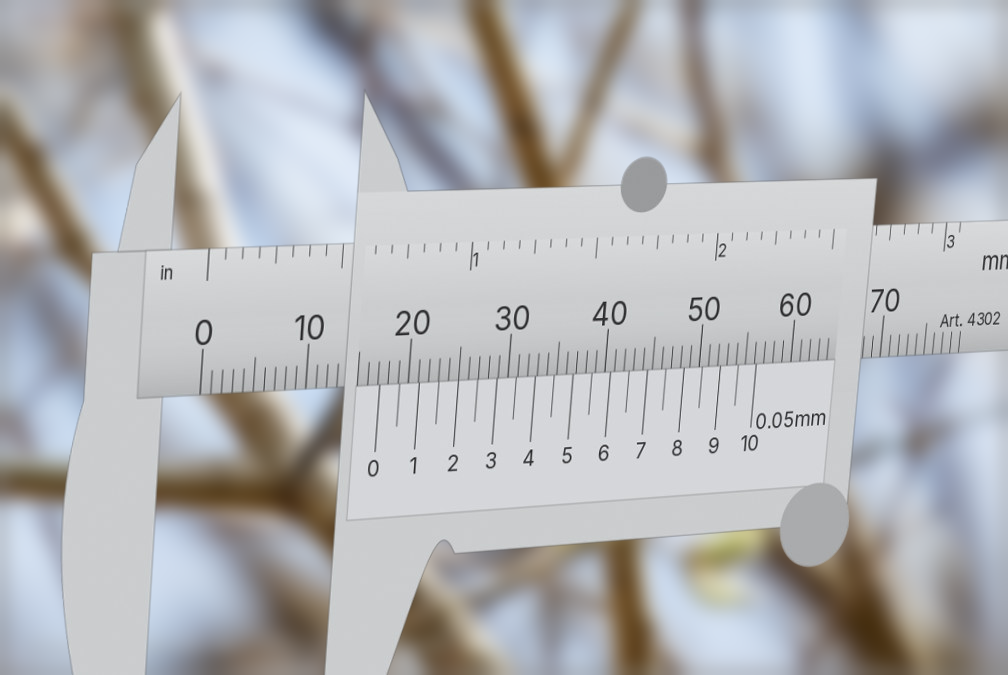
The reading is 17.2 mm
